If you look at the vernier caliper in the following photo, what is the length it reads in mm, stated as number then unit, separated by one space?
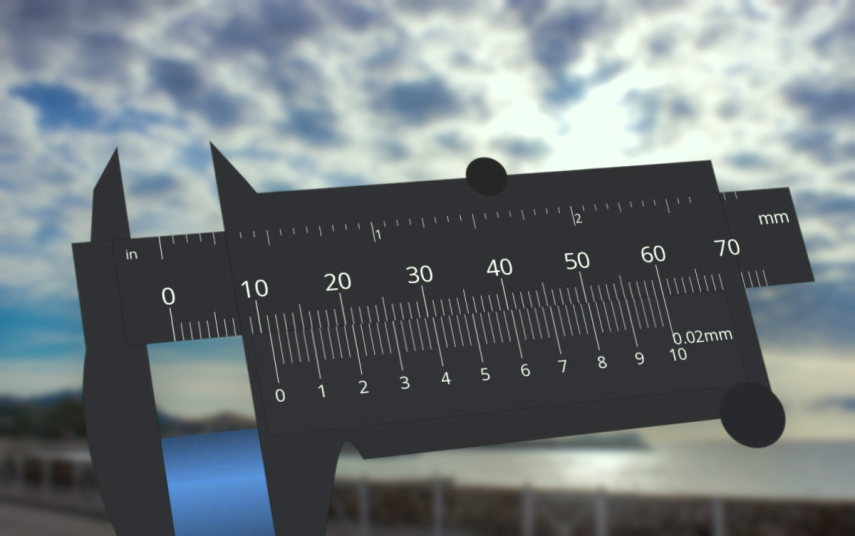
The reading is 11.0 mm
